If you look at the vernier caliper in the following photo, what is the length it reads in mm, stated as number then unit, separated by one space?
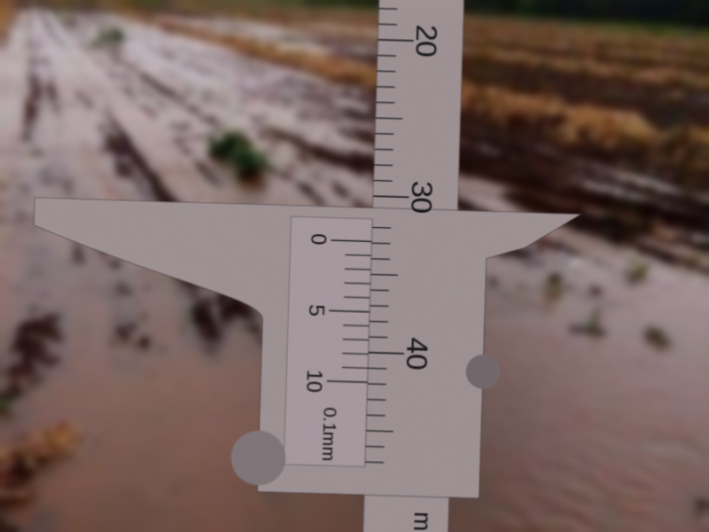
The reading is 32.9 mm
